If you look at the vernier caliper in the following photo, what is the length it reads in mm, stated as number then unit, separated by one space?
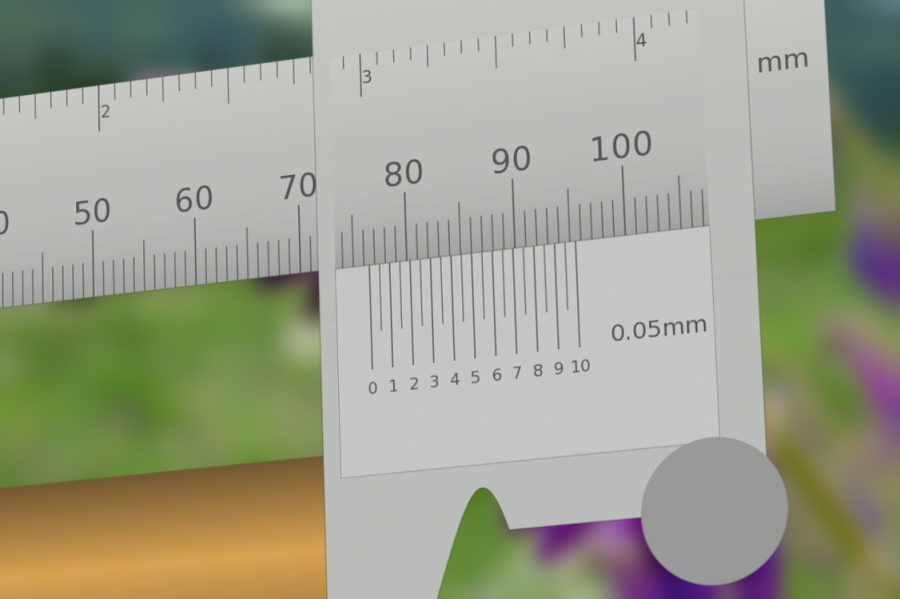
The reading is 76.5 mm
